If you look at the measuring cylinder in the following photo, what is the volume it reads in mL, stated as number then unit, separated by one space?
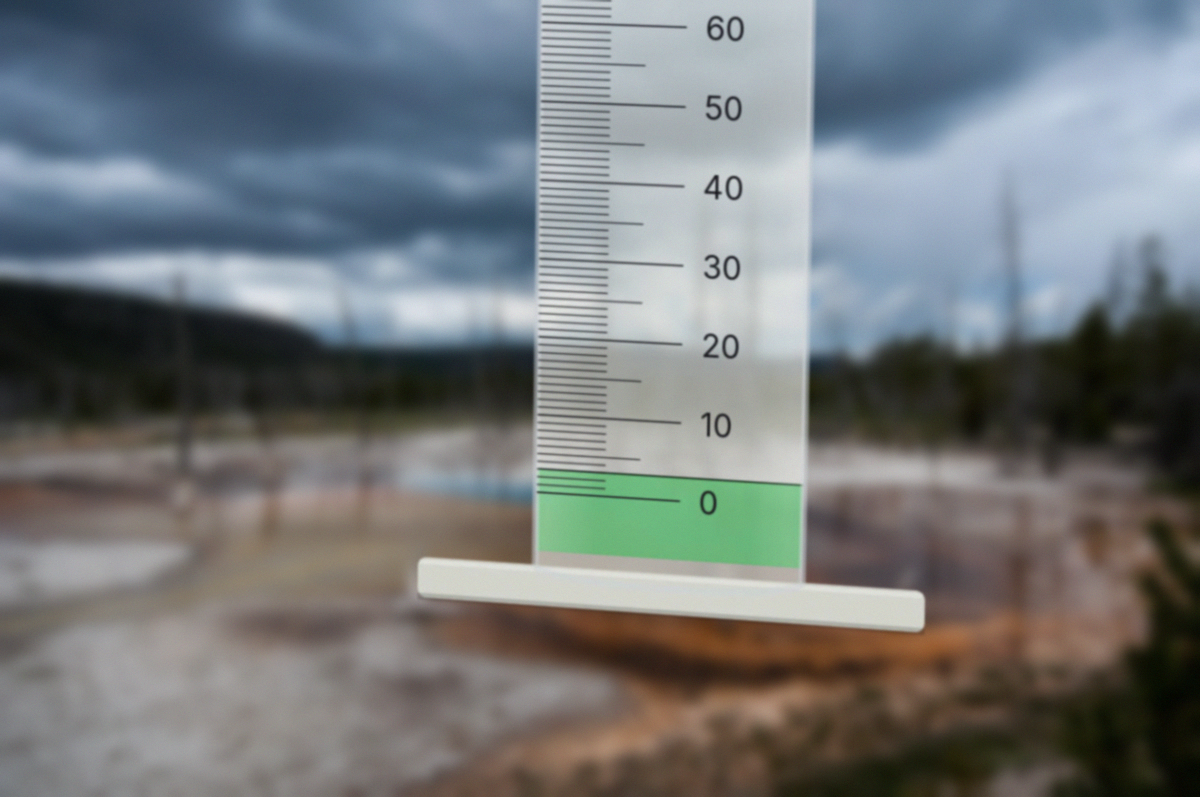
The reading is 3 mL
